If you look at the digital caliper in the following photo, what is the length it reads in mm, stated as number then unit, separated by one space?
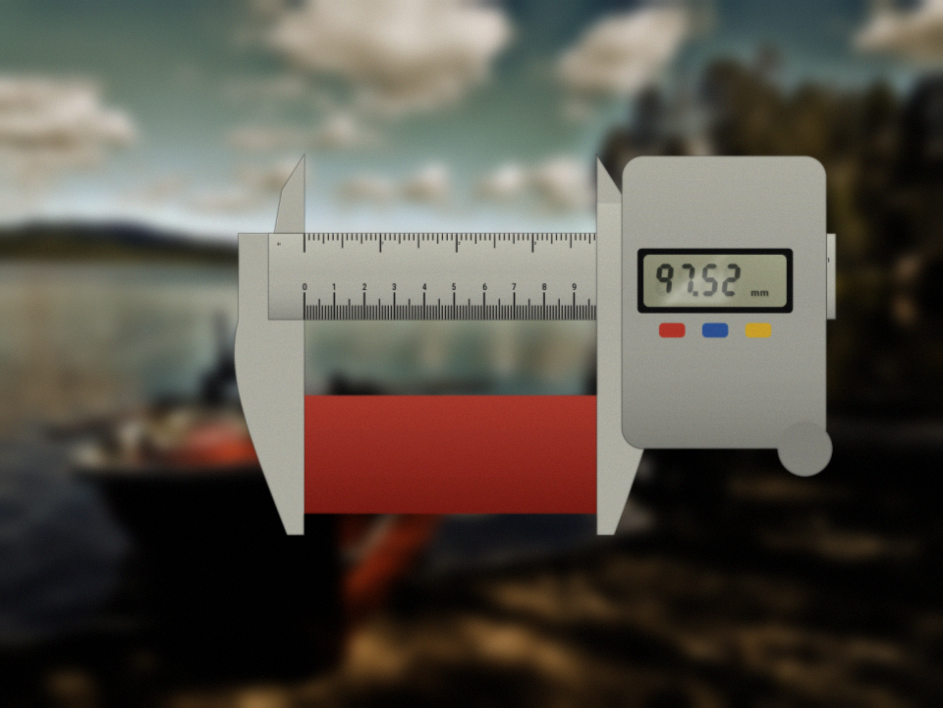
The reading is 97.52 mm
